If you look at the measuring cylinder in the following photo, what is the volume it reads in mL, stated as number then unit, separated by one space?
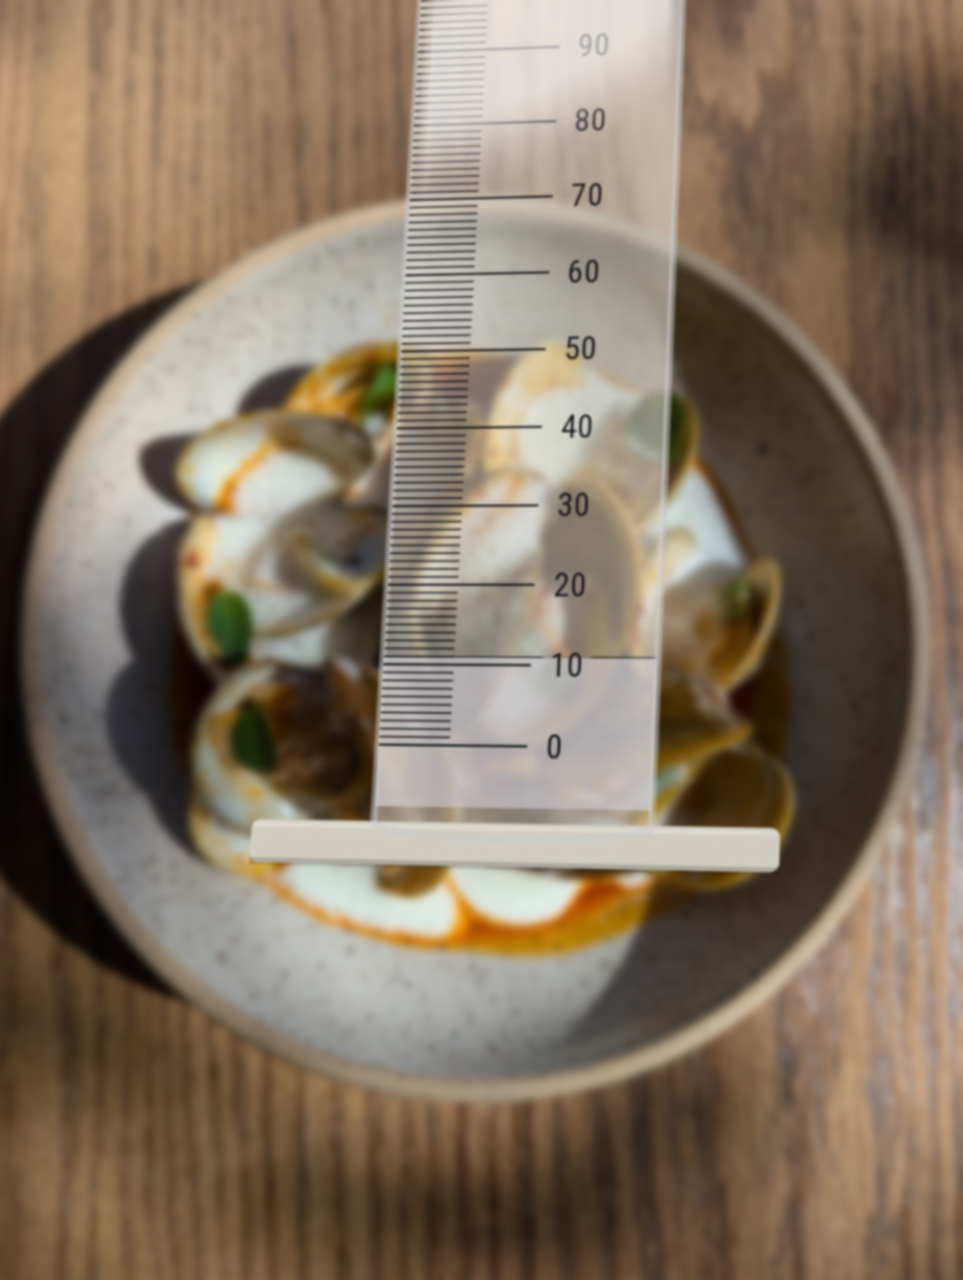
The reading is 11 mL
